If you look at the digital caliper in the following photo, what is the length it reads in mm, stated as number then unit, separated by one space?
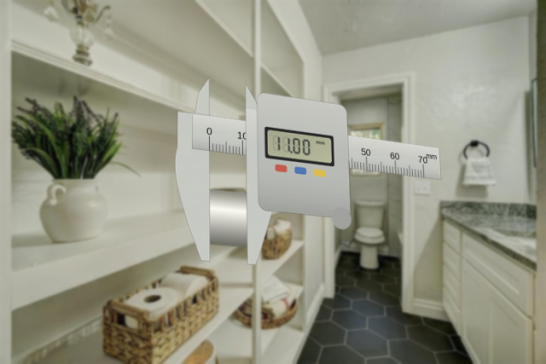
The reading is 11.00 mm
